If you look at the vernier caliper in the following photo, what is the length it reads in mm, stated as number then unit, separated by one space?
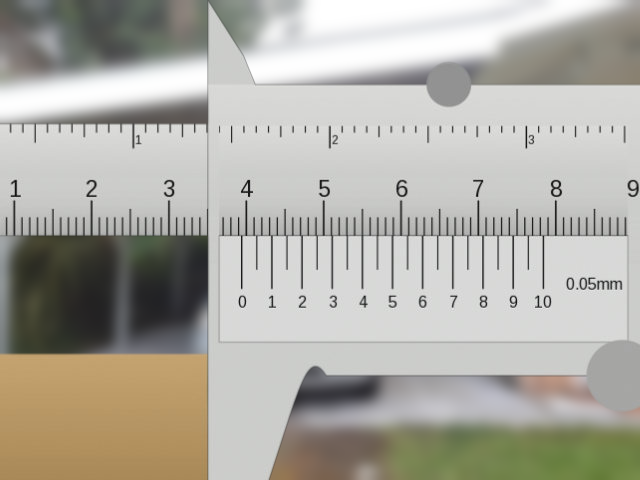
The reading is 39.4 mm
